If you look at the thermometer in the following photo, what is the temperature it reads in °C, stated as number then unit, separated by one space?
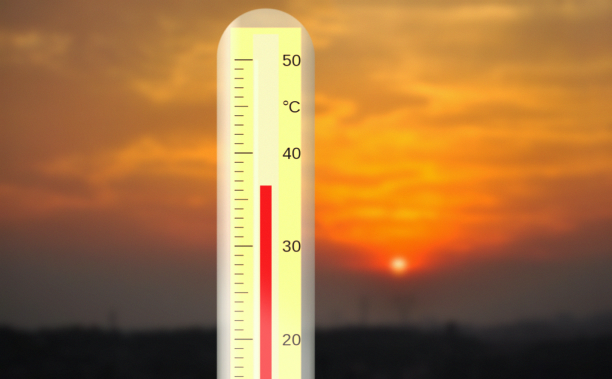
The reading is 36.5 °C
